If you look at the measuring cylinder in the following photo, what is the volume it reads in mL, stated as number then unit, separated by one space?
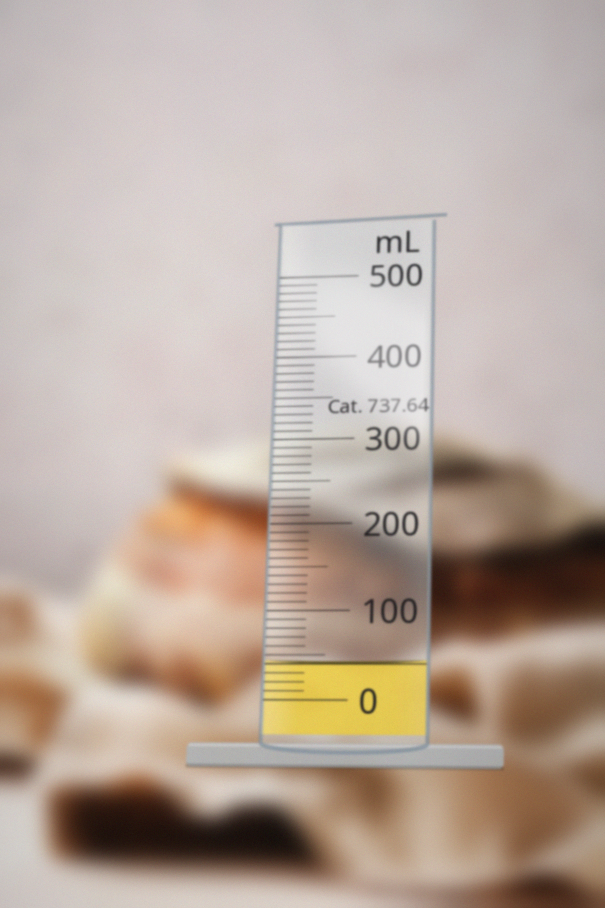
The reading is 40 mL
